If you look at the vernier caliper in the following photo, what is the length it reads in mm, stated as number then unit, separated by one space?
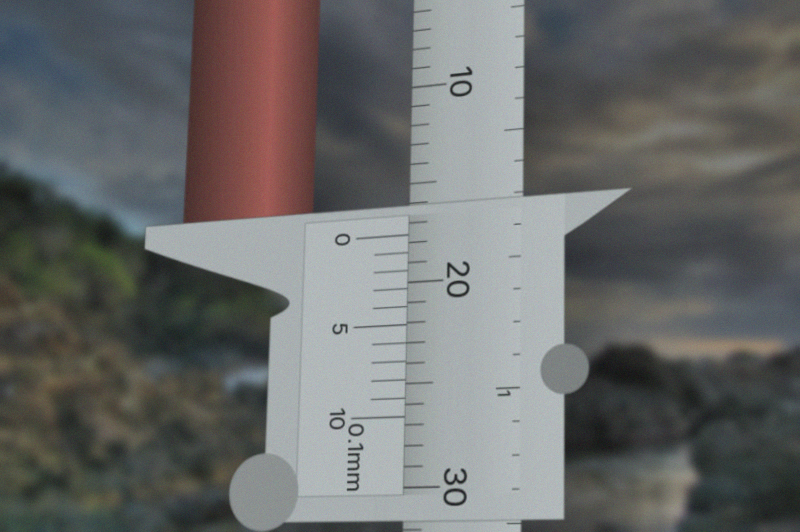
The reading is 17.6 mm
